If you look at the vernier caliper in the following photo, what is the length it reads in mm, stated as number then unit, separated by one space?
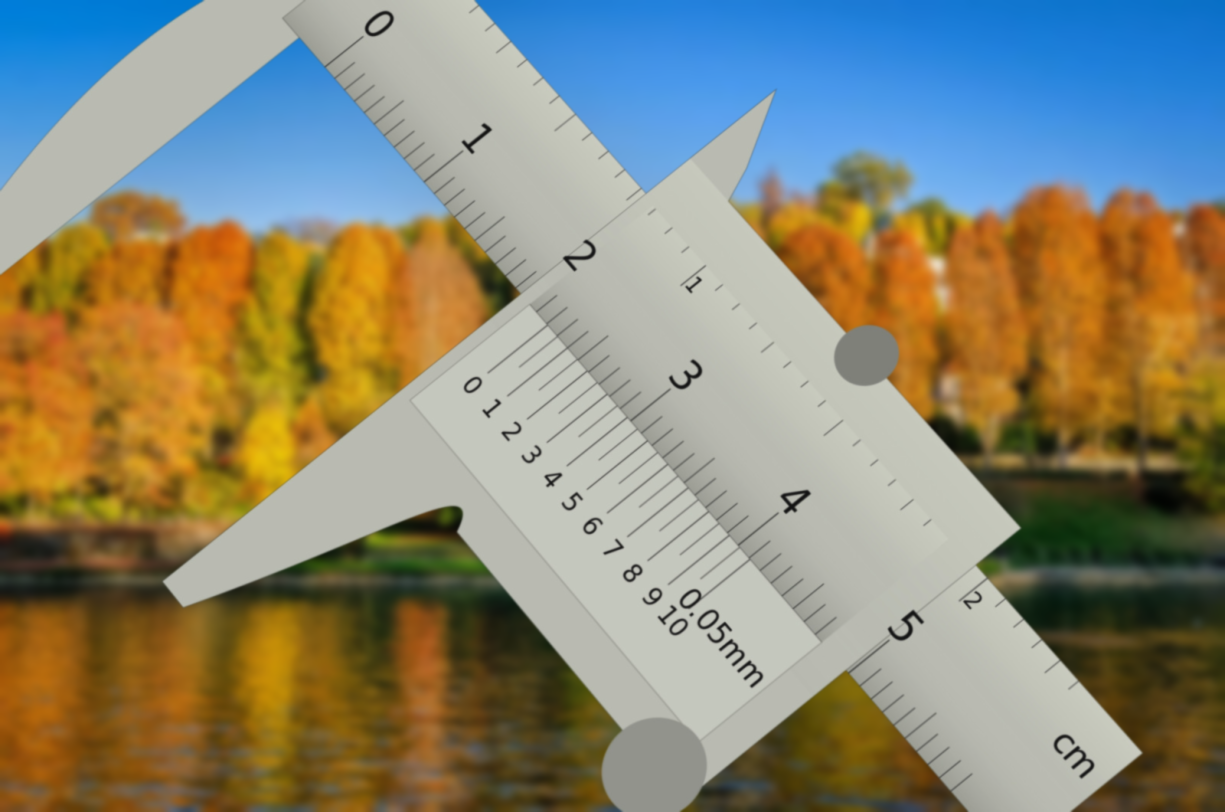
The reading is 22.1 mm
